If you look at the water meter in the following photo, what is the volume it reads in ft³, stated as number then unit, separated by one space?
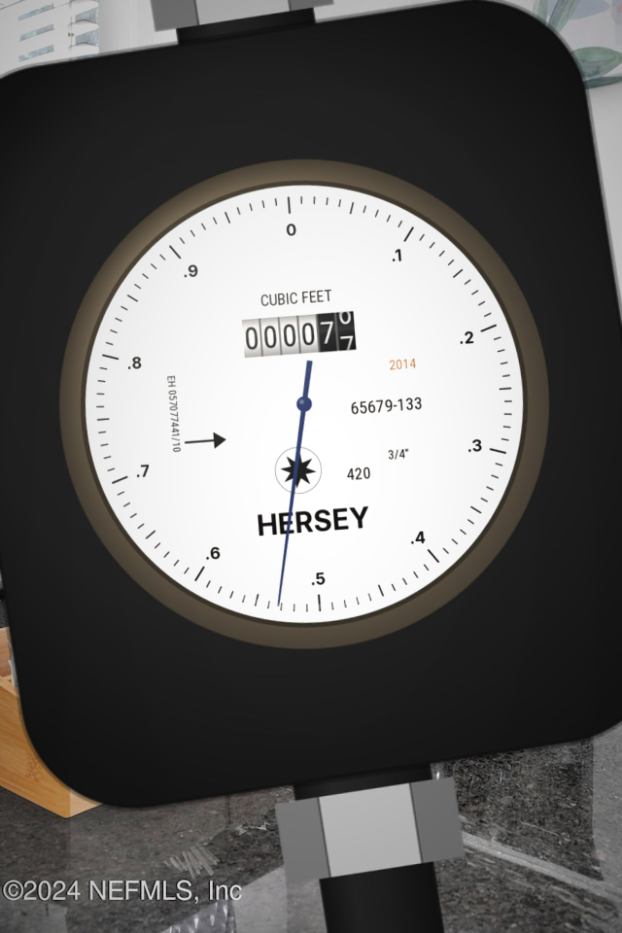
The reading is 76.53 ft³
